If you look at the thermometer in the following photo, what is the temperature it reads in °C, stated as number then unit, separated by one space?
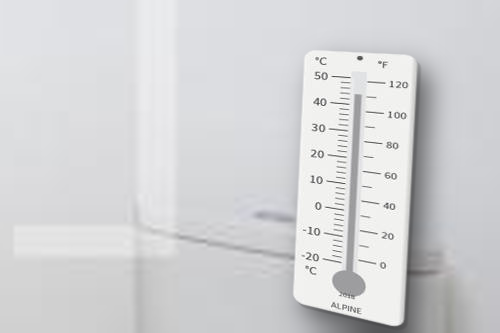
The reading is 44 °C
